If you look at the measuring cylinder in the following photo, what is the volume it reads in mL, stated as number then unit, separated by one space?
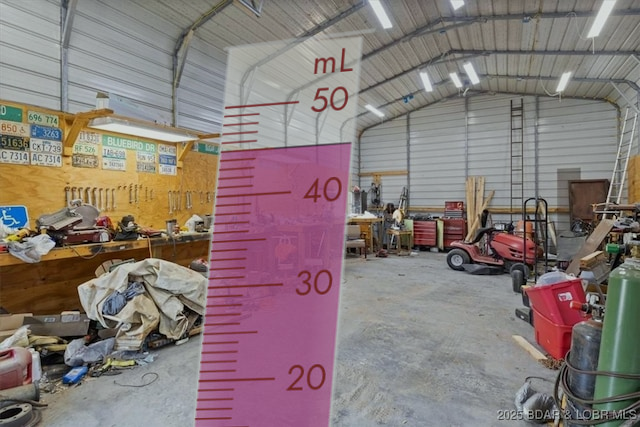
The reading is 45 mL
